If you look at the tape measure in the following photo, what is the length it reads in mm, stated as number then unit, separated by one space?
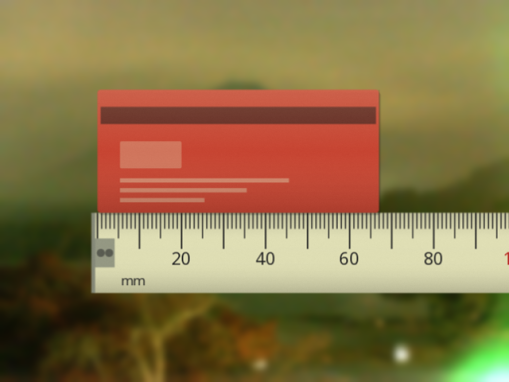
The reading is 67 mm
